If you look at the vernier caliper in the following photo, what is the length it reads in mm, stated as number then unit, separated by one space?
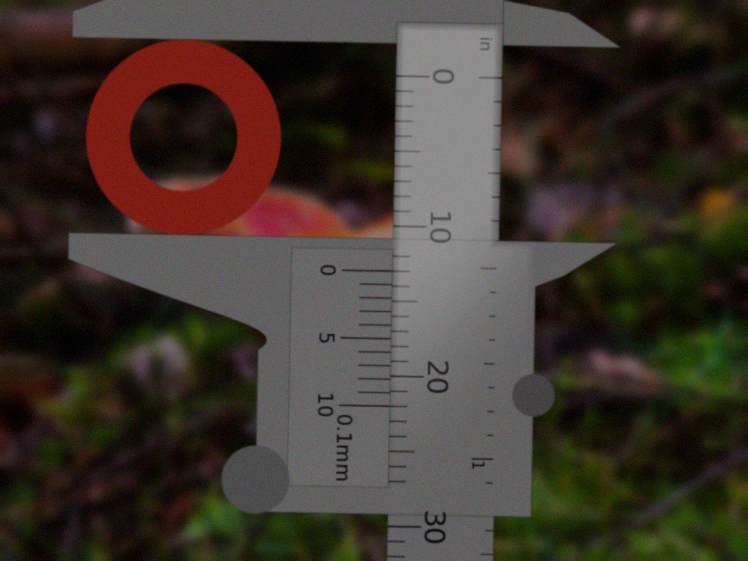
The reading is 13.0 mm
